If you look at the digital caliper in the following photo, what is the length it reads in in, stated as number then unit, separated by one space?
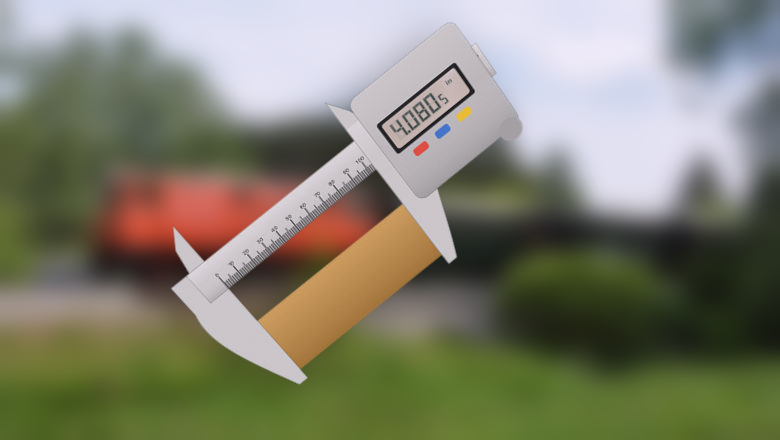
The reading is 4.0805 in
